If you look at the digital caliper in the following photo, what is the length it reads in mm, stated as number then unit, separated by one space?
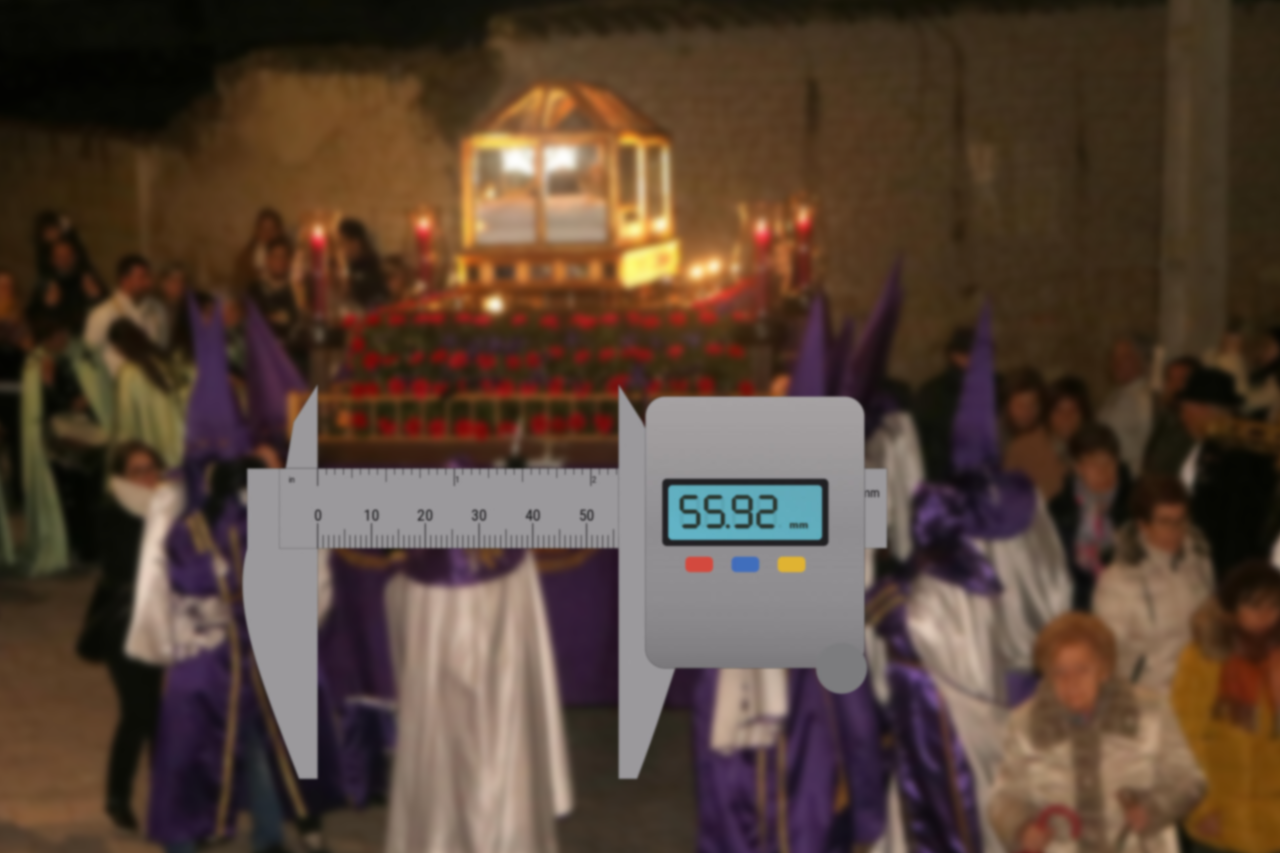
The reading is 55.92 mm
